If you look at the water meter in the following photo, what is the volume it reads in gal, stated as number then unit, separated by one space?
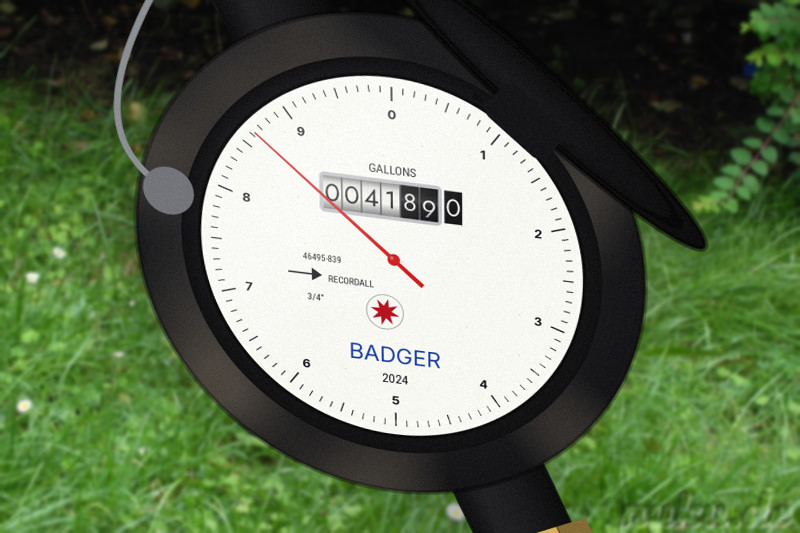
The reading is 41888.6 gal
